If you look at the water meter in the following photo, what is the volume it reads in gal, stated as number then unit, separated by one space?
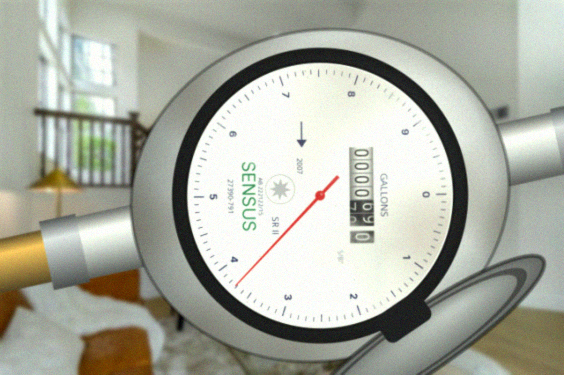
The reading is 693.7 gal
